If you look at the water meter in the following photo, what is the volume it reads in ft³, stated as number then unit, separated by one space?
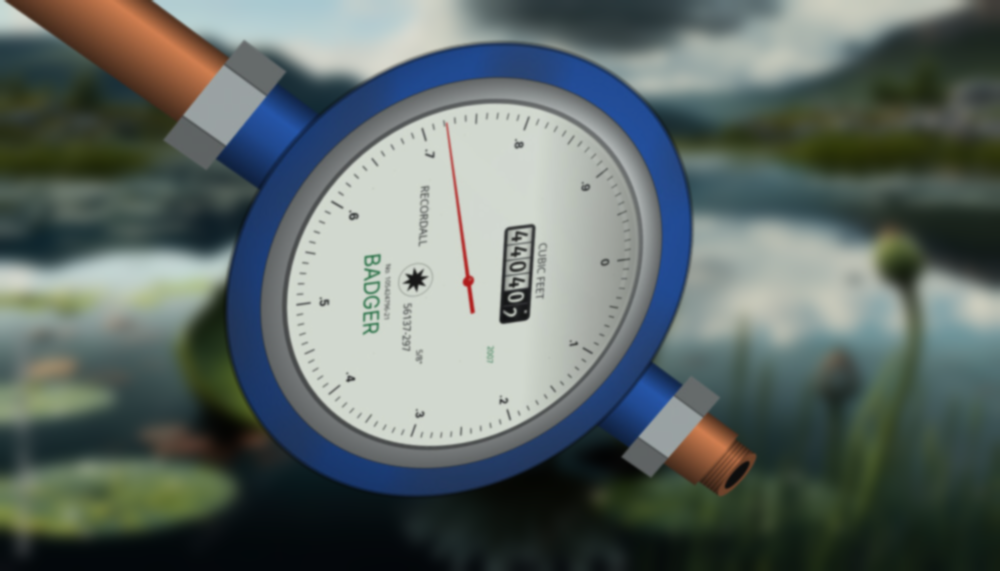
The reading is 440401.72 ft³
